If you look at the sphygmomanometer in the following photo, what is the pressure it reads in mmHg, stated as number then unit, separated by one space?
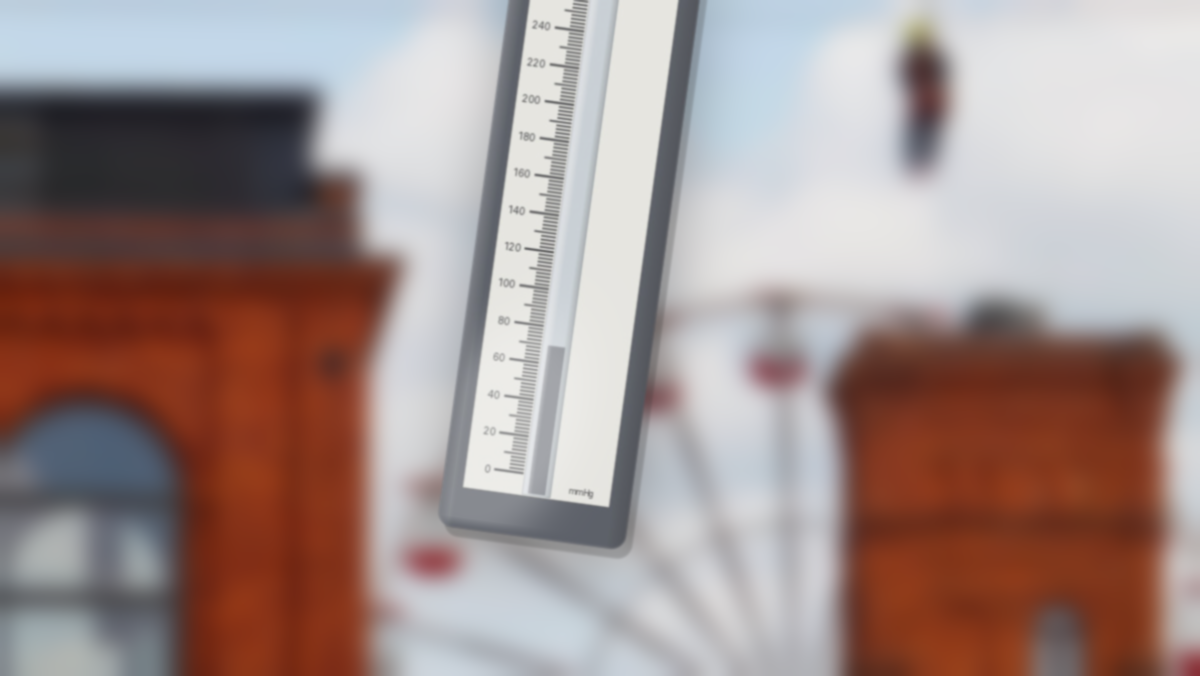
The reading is 70 mmHg
